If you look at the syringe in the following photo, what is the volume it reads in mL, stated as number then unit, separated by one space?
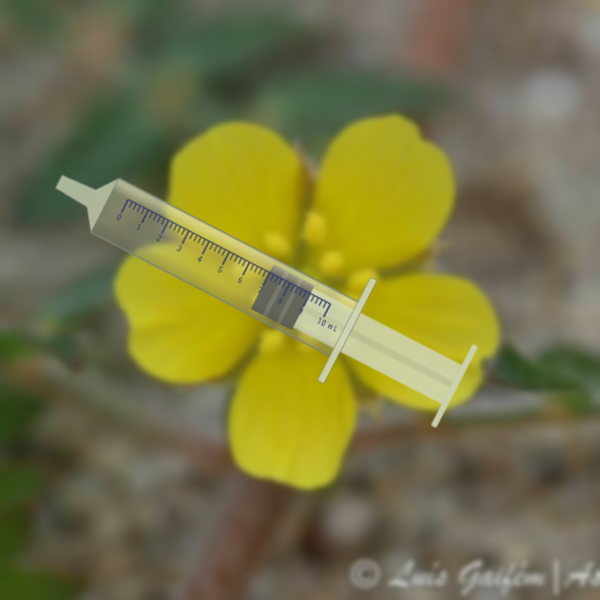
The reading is 7 mL
